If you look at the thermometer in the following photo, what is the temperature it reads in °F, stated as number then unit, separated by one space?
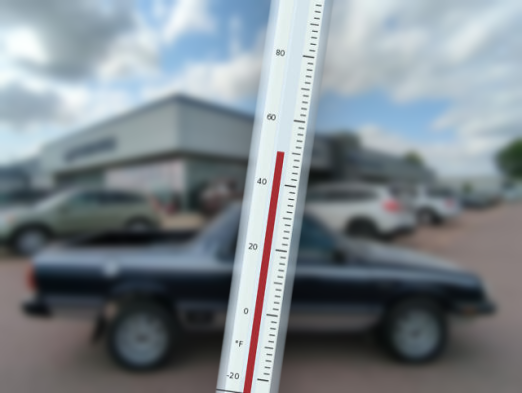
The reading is 50 °F
